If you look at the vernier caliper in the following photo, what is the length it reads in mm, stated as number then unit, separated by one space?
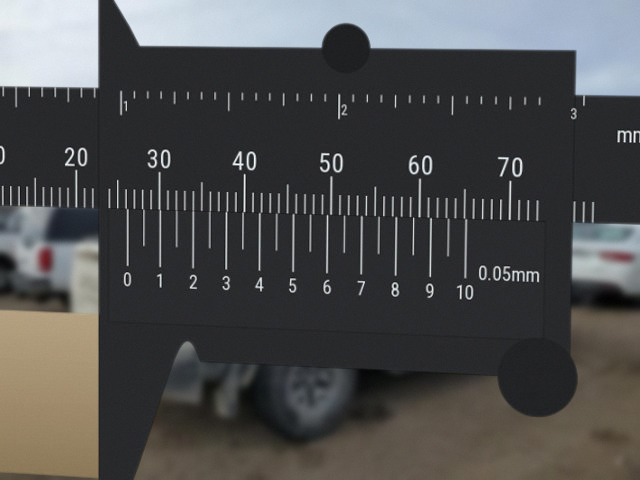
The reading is 26.2 mm
